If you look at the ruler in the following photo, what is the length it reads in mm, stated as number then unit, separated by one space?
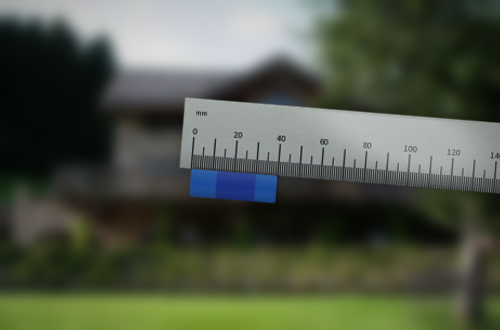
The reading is 40 mm
